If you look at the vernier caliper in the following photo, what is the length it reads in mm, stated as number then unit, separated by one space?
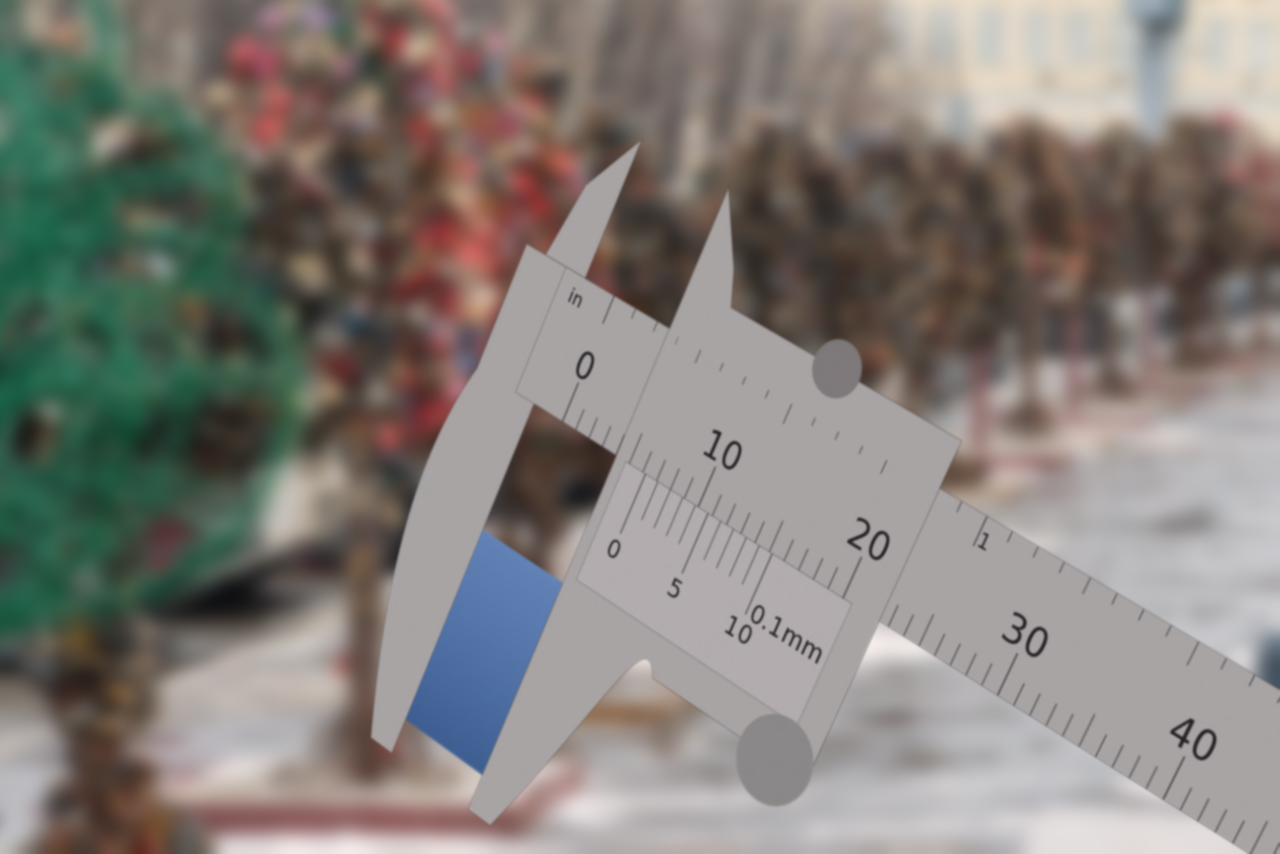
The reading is 6.2 mm
